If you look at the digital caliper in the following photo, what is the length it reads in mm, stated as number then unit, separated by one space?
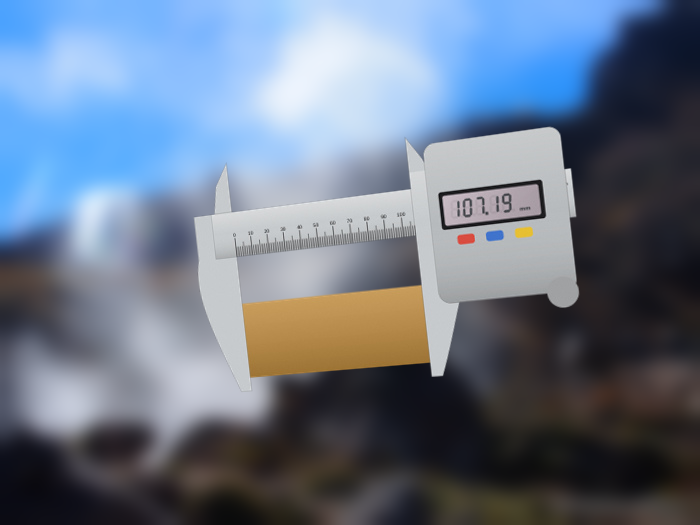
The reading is 107.19 mm
